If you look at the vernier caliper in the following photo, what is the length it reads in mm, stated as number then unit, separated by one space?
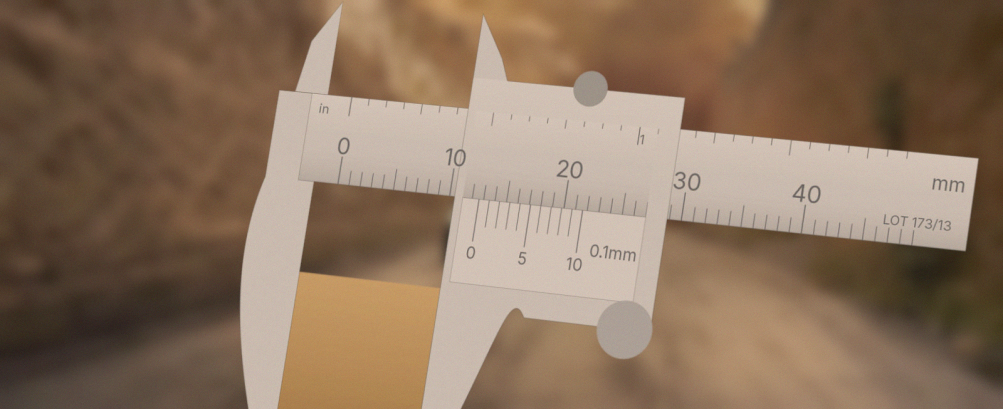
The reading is 12.6 mm
